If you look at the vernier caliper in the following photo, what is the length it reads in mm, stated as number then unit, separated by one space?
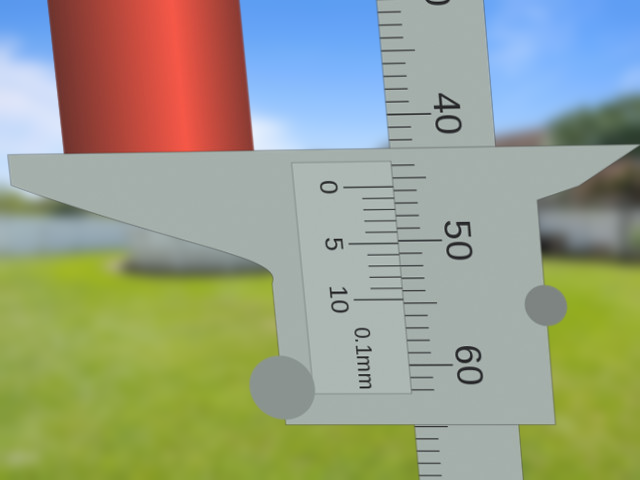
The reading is 45.7 mm
